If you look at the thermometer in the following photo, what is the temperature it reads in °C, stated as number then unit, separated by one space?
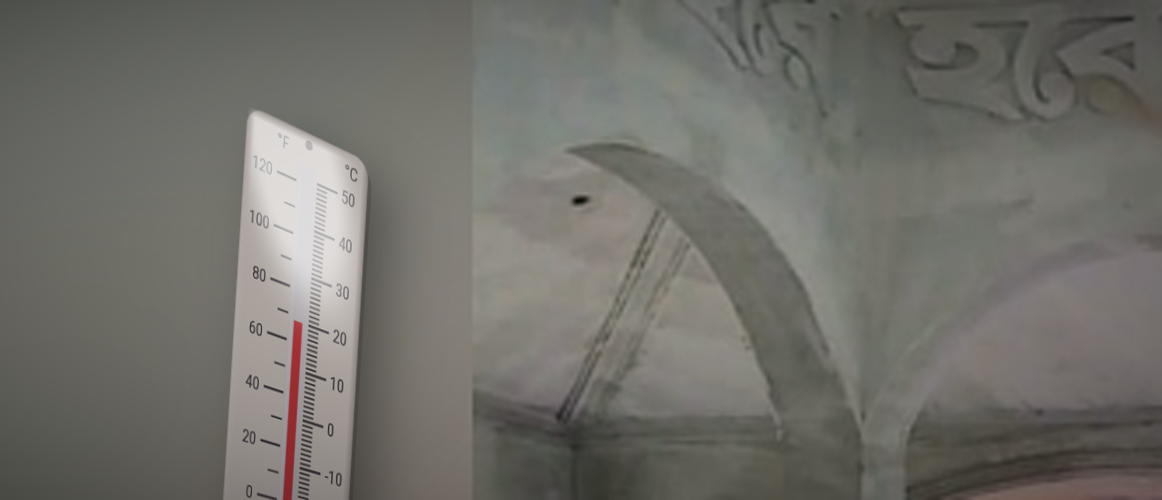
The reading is 20 °C
